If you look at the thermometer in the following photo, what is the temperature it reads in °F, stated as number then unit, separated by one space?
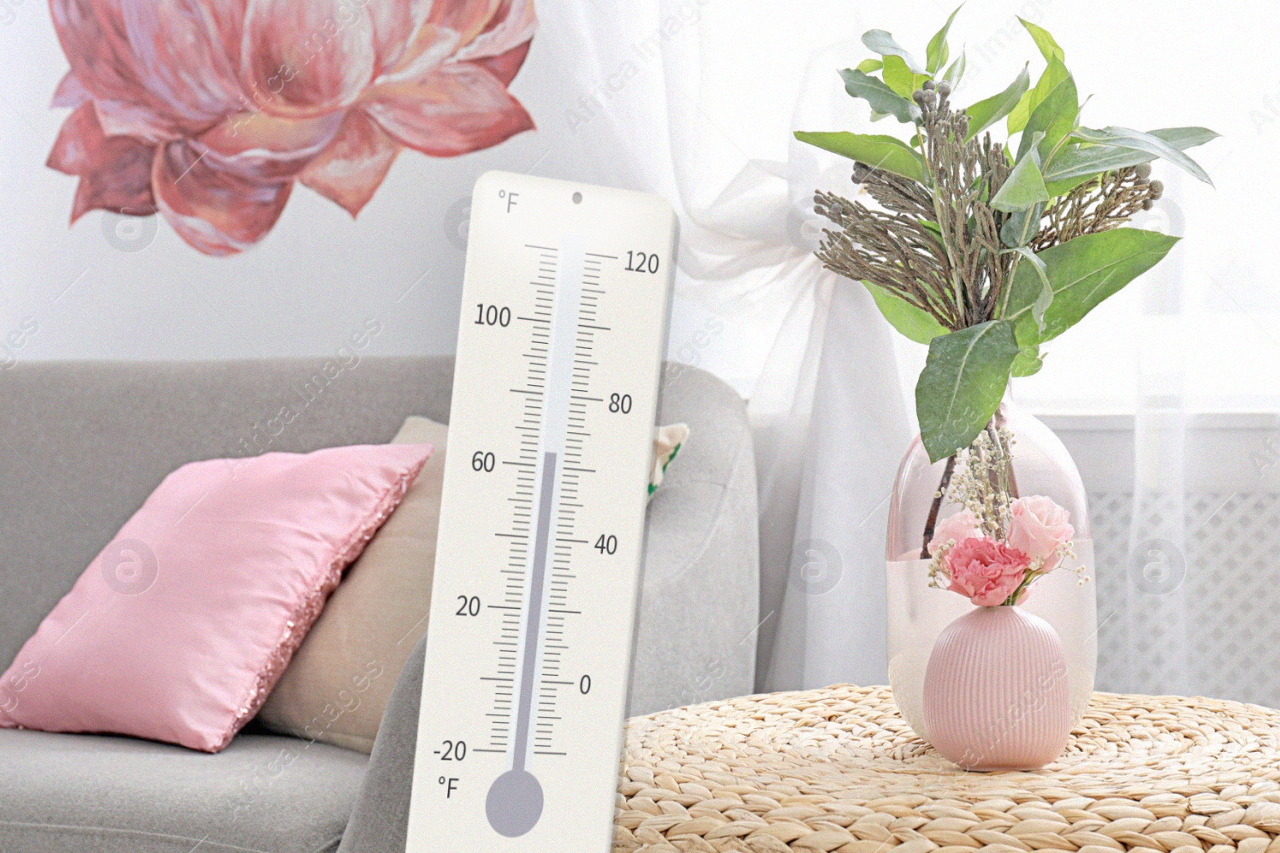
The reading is 64 °F
